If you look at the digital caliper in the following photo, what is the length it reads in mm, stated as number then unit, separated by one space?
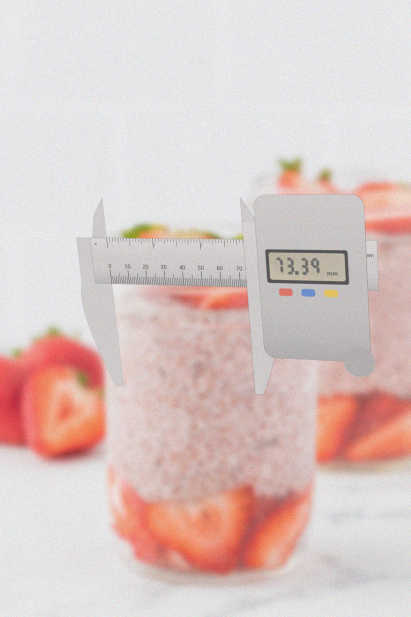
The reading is 73.39 mm
